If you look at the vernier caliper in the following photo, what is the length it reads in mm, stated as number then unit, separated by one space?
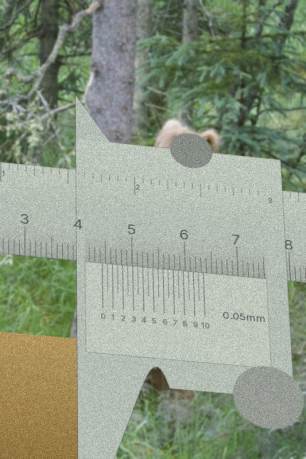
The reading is 44.4 mm
